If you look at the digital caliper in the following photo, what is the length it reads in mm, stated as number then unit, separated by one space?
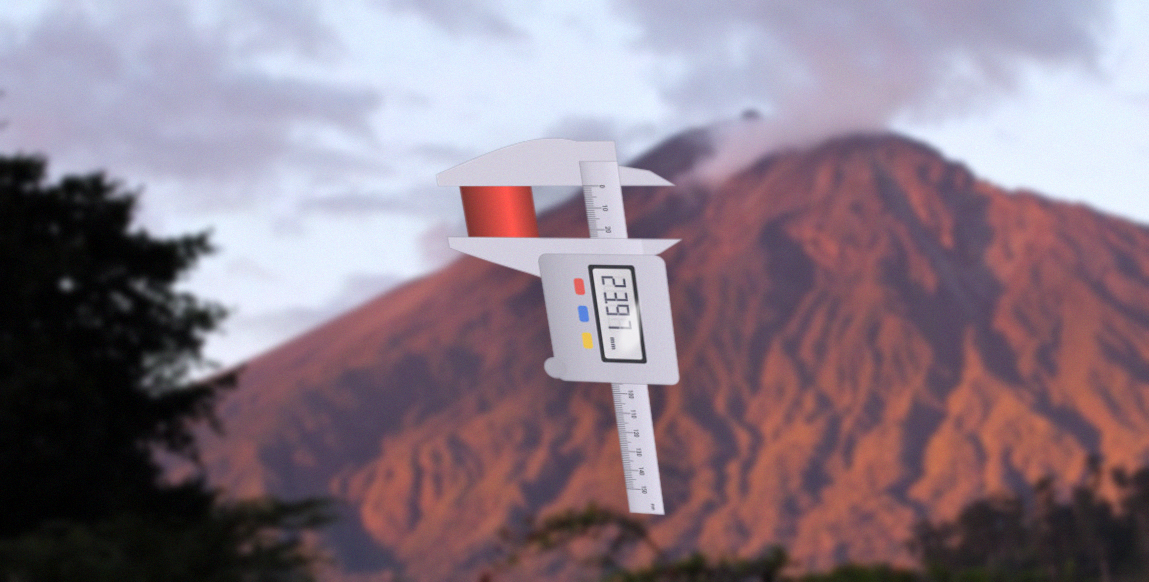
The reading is 23.97 mm
